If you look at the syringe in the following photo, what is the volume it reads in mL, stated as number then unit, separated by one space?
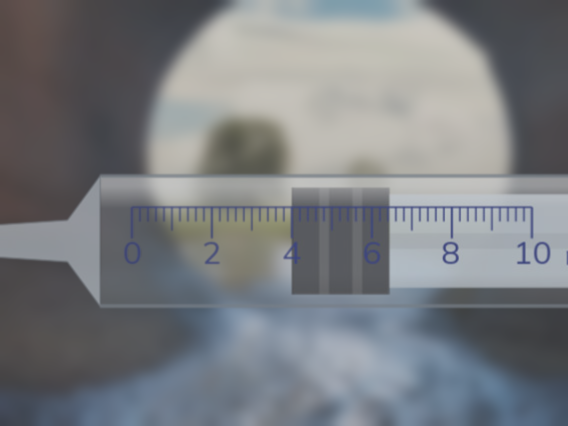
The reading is 4 mL
